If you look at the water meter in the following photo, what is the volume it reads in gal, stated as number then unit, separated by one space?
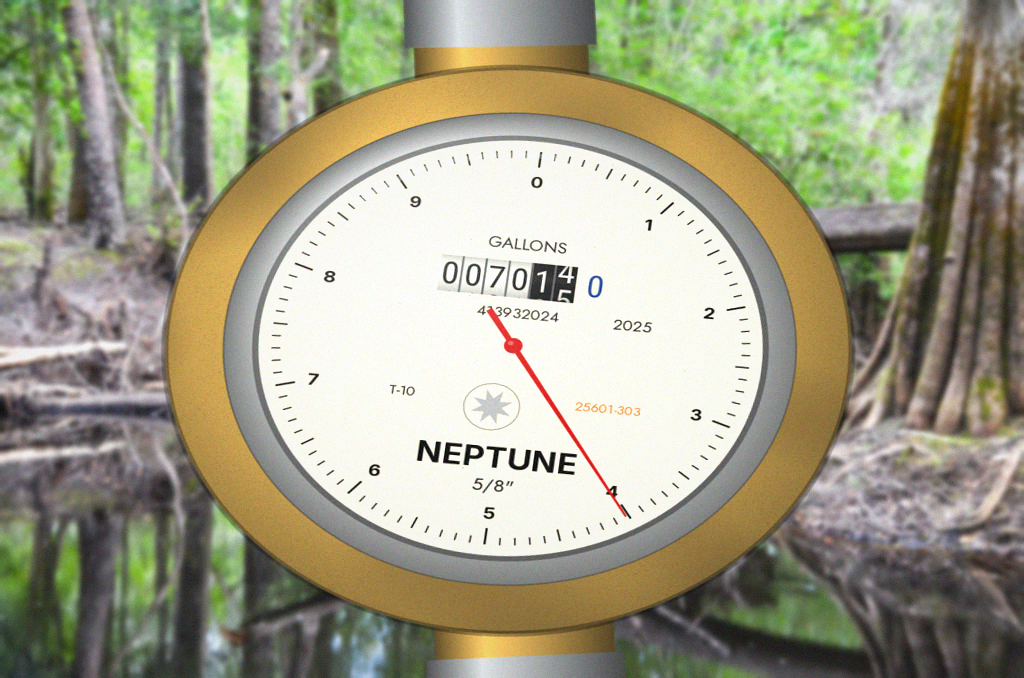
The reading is 70144.0 gal
